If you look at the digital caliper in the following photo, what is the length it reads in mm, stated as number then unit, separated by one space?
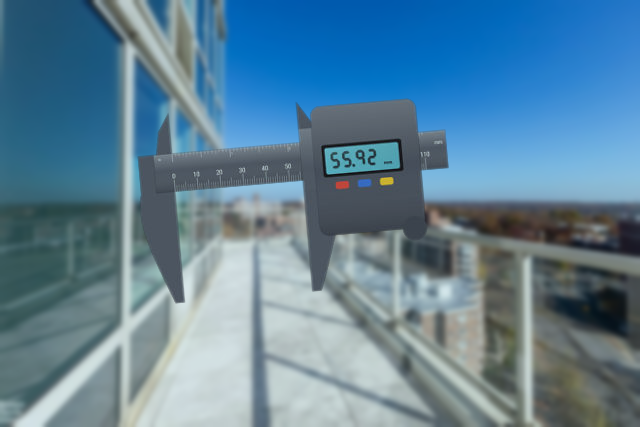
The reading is 55.92 mm
